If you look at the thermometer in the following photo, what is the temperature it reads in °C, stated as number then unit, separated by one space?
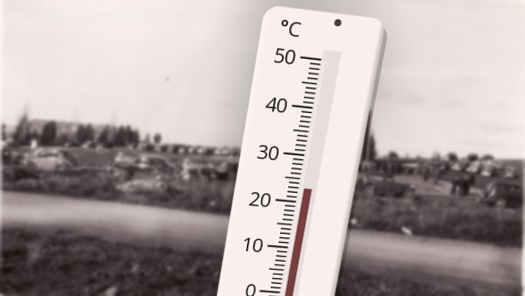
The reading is 23 °C
